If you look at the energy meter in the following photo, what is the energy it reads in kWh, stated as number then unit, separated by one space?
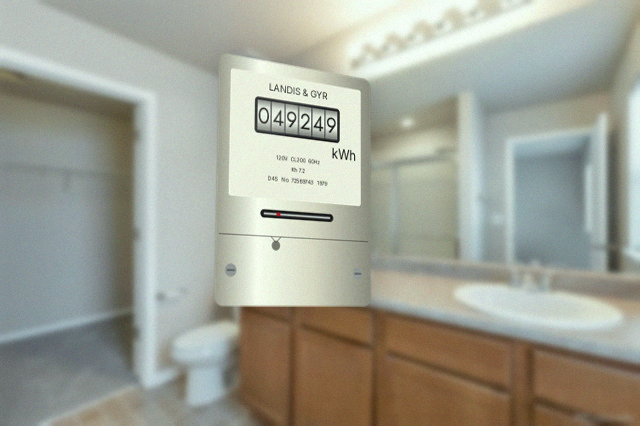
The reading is 49249 kWh
